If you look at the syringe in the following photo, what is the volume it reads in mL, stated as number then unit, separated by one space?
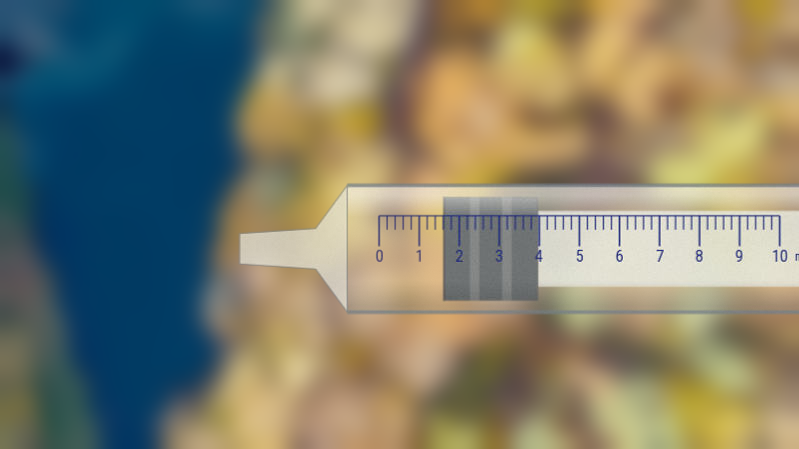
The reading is 1.6 mL
